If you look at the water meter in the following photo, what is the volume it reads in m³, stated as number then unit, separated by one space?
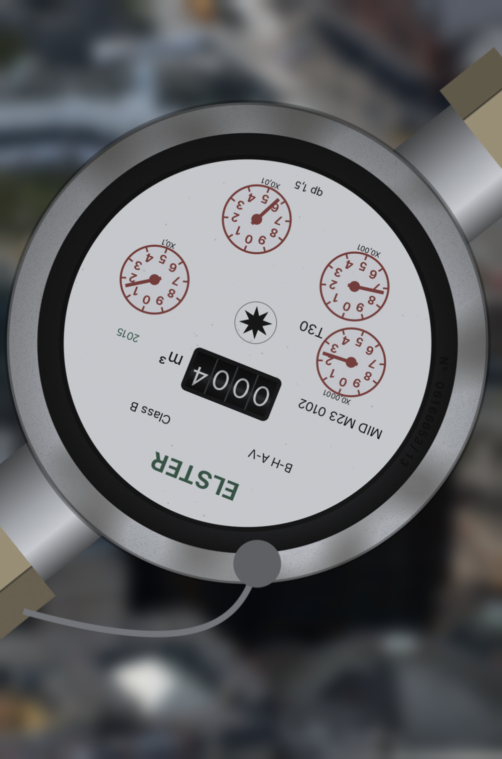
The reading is 4.1572 m³
